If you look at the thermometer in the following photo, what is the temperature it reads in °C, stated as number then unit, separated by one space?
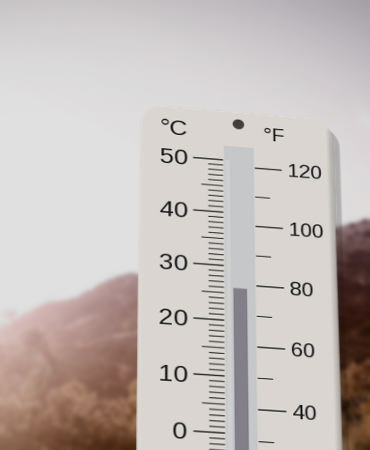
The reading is 26 °C
